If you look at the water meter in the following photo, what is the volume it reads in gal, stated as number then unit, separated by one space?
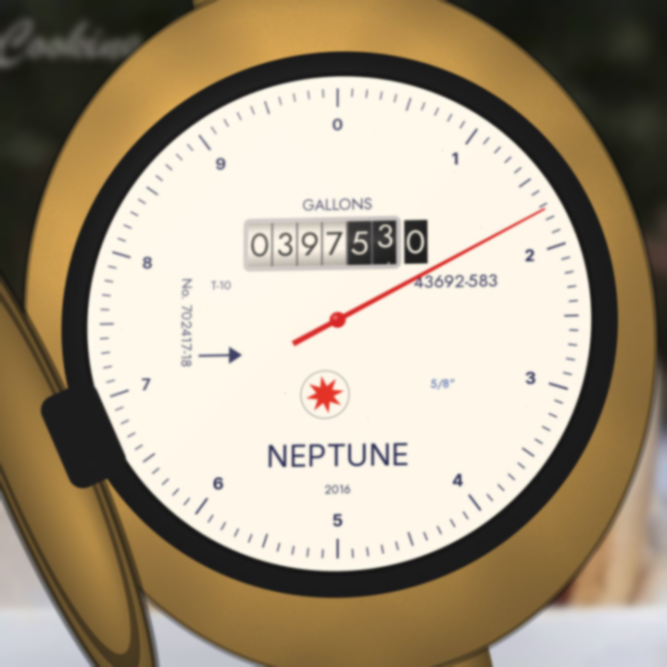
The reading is 397531.7 gal
